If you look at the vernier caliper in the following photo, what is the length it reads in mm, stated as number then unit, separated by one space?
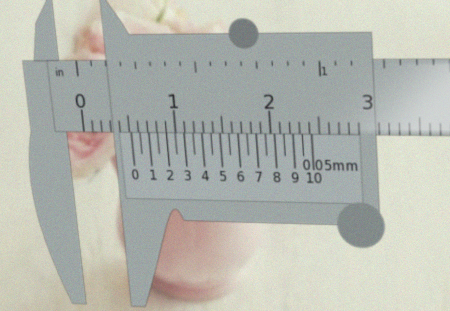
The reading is 5.2 mm
